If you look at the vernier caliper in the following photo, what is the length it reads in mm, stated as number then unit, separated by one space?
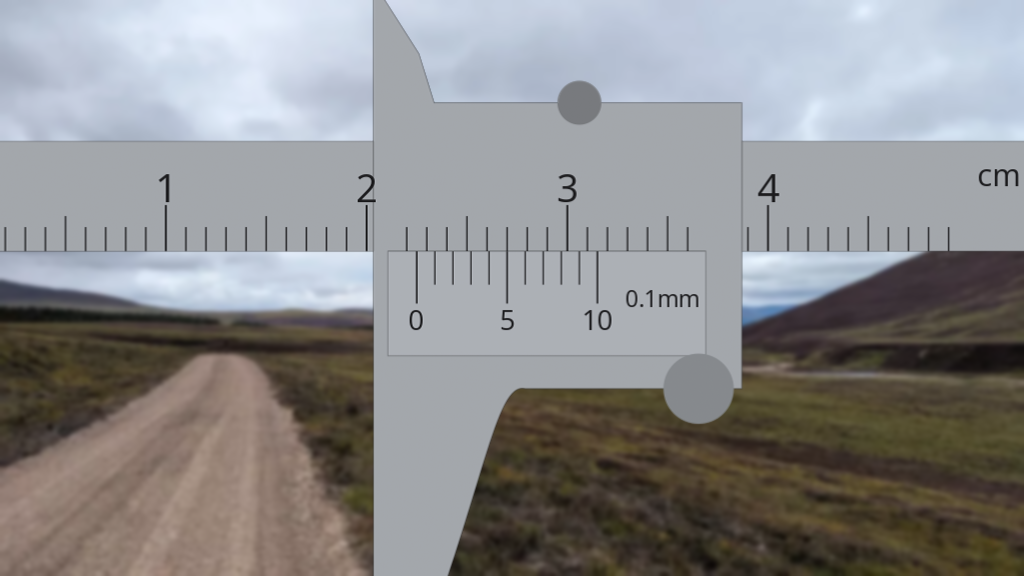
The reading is 22.5 mm
